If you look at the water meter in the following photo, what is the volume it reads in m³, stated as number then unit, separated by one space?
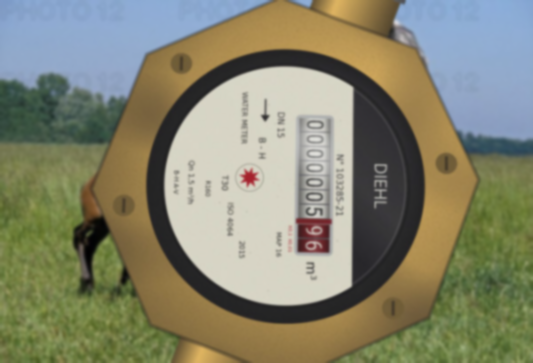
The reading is 5.96 m³
